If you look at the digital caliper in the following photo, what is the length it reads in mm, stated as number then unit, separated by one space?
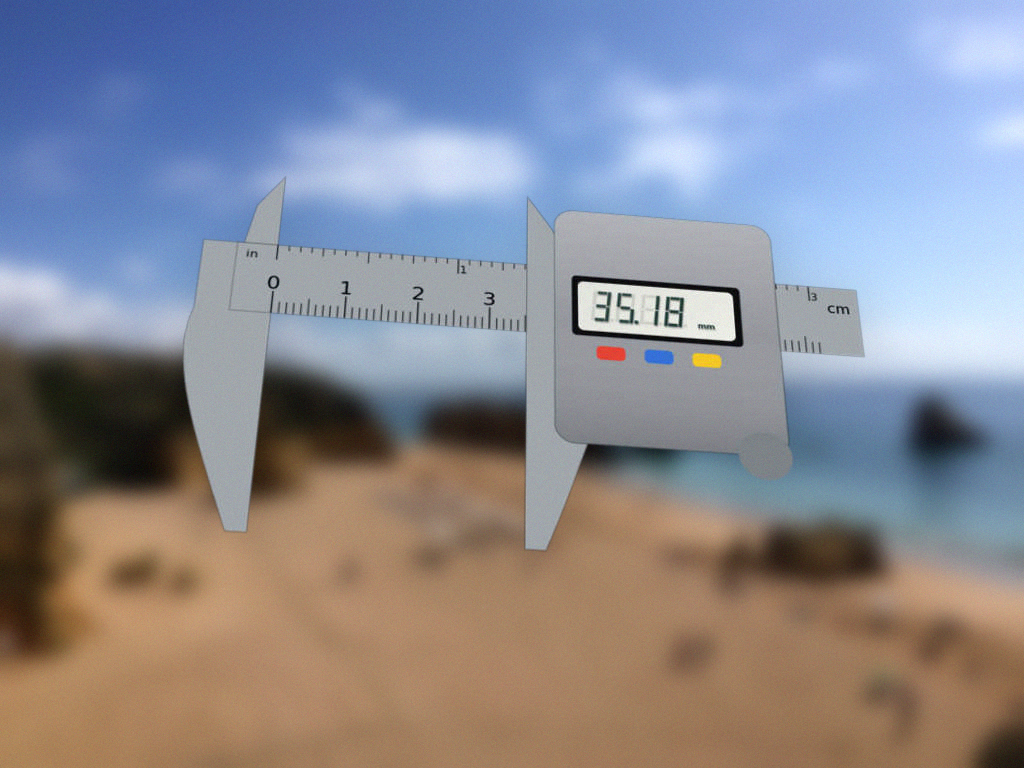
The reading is 35.18 mm
